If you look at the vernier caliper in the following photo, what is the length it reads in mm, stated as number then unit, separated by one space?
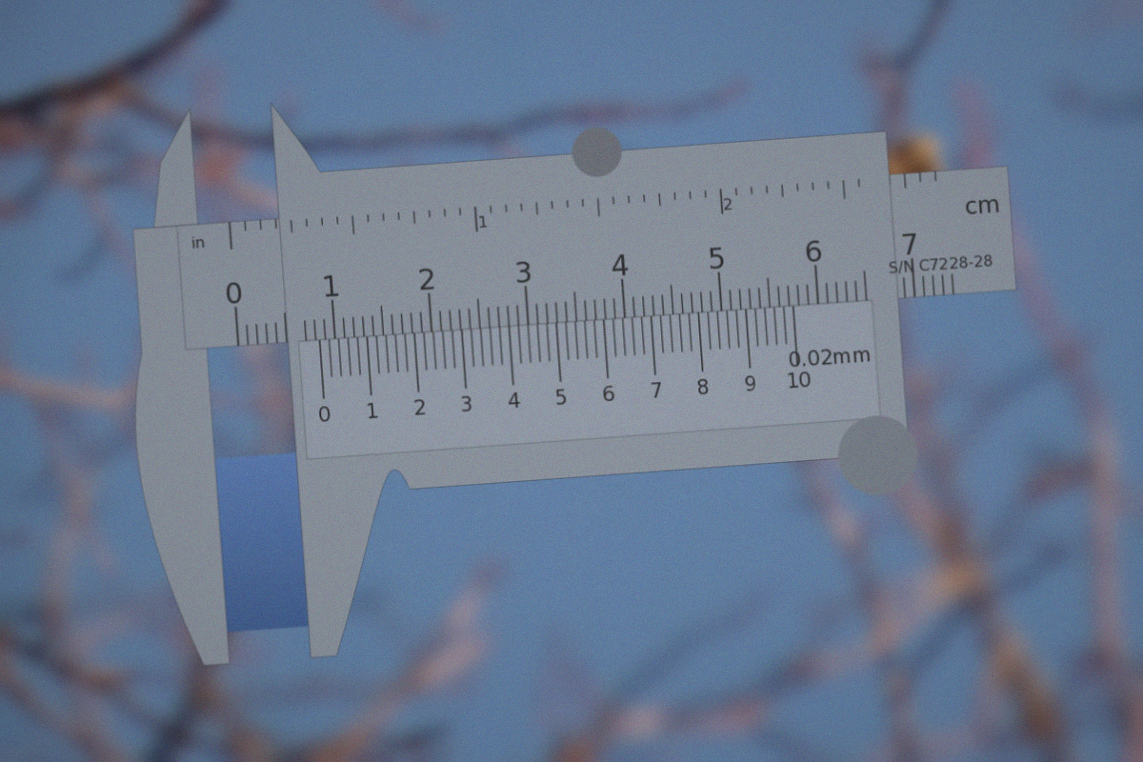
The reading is 8.4 mm
